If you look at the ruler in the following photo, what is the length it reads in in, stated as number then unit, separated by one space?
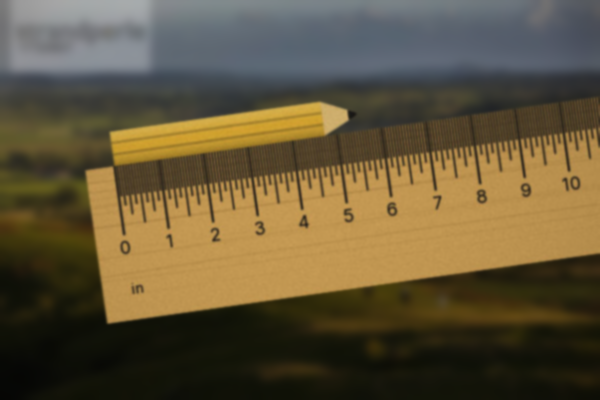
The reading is 5.5 in
